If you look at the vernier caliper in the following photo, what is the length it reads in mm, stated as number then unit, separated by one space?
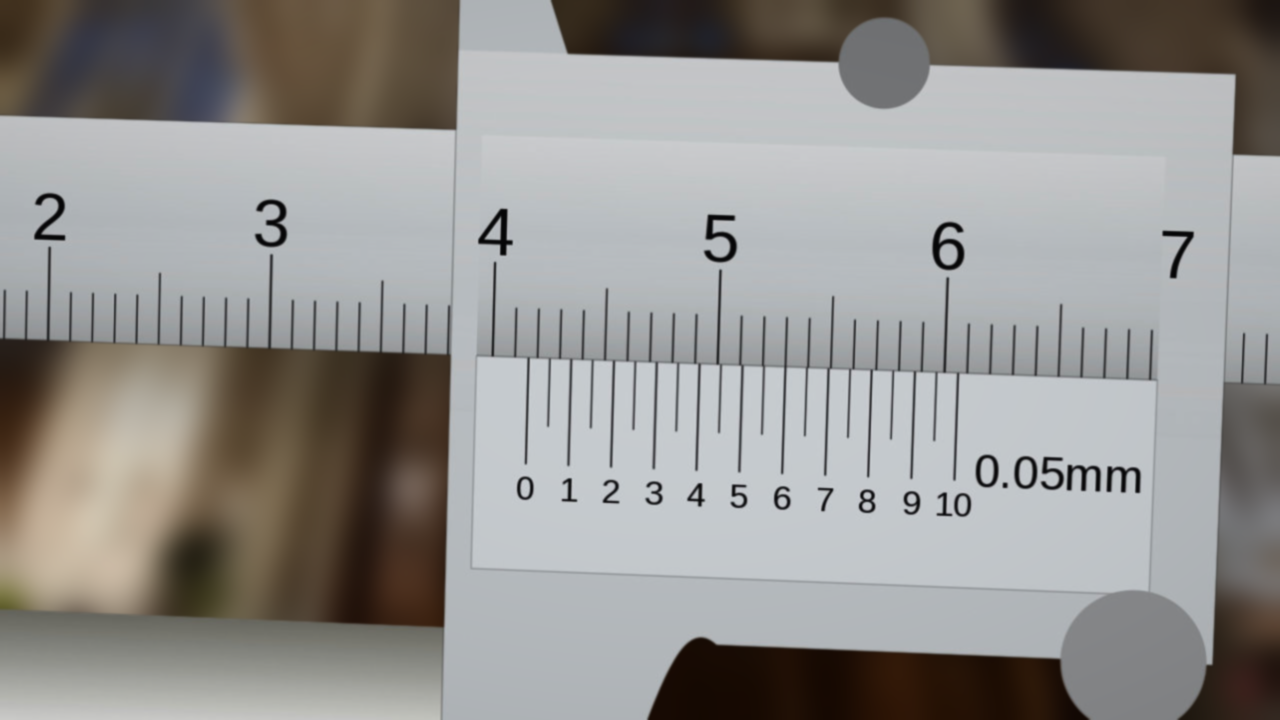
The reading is 41.6 mm
